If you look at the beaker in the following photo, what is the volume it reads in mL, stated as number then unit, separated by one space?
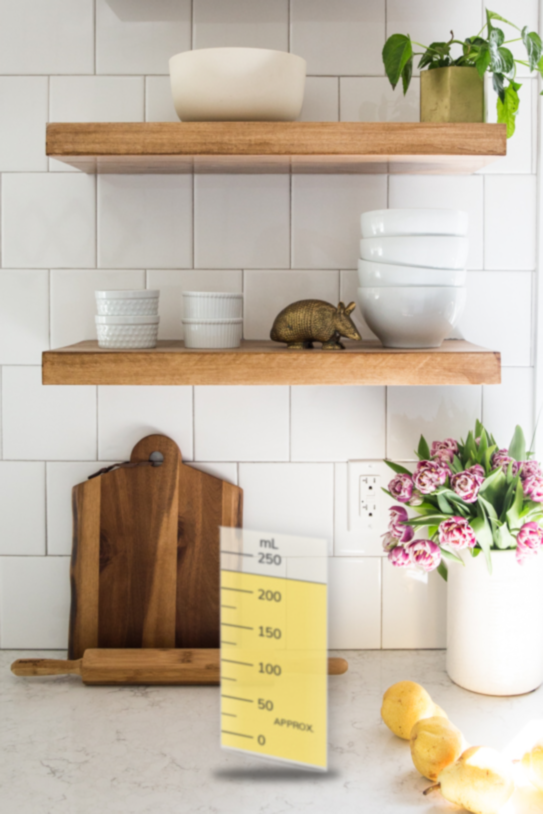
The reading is 225 mL
